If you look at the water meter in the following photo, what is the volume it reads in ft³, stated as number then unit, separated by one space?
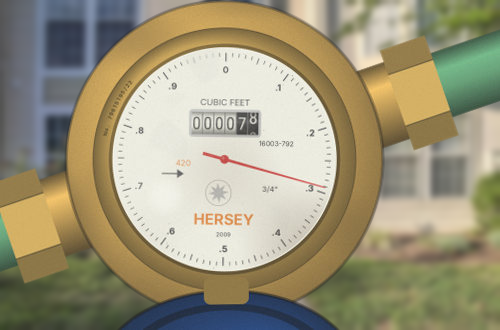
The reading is 78.29 ft³
